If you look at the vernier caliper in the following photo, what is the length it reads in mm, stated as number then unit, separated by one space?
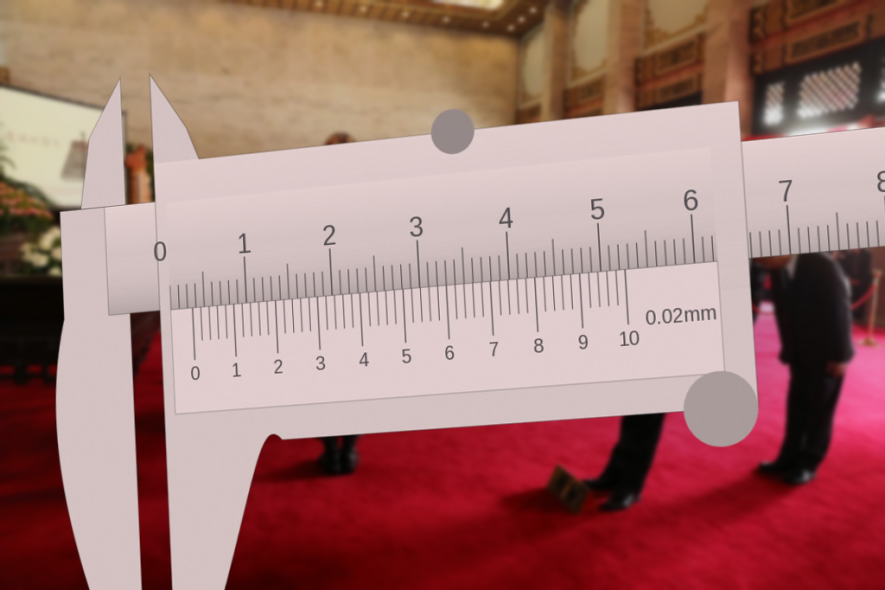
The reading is 3.6 mm
